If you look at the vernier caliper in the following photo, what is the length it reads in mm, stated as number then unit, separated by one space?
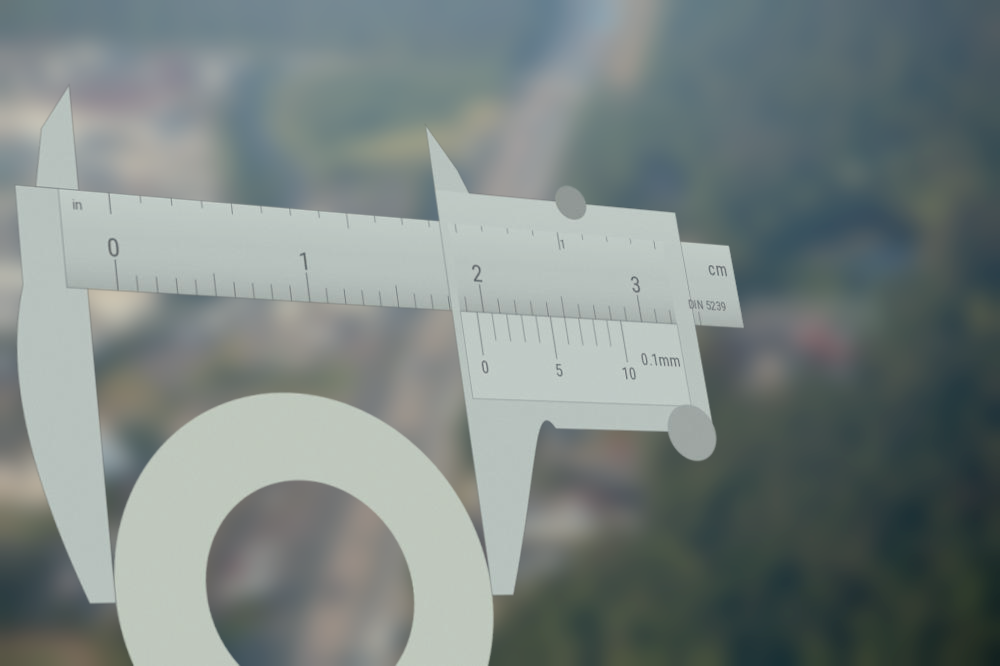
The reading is 19.6 mm
